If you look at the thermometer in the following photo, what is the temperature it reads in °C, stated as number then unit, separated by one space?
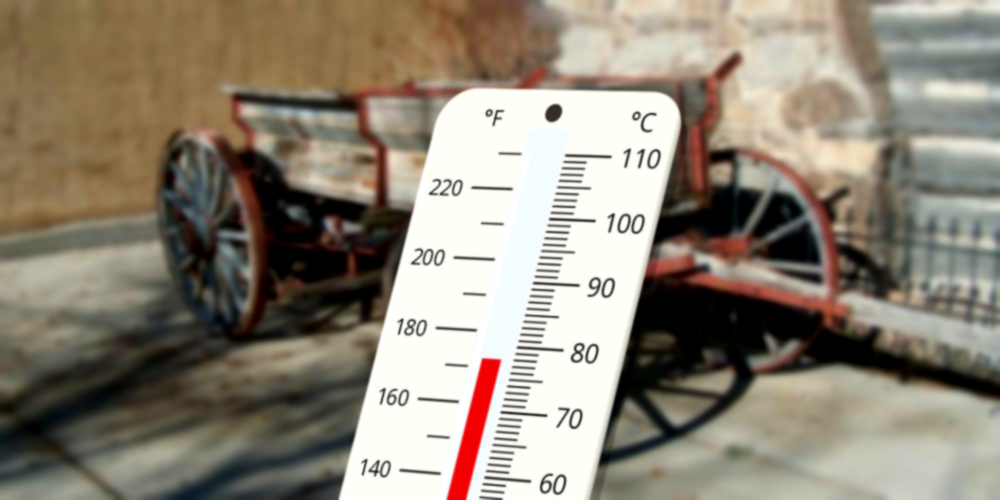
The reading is 78 °C
